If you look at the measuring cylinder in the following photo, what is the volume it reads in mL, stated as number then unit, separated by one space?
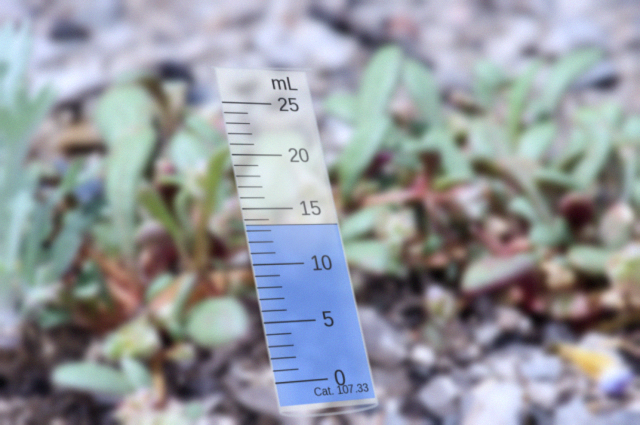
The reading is 13.5 mL
